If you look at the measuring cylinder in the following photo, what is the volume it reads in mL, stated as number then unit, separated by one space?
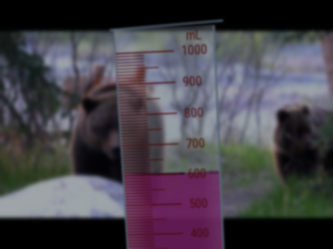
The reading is 600 mL
